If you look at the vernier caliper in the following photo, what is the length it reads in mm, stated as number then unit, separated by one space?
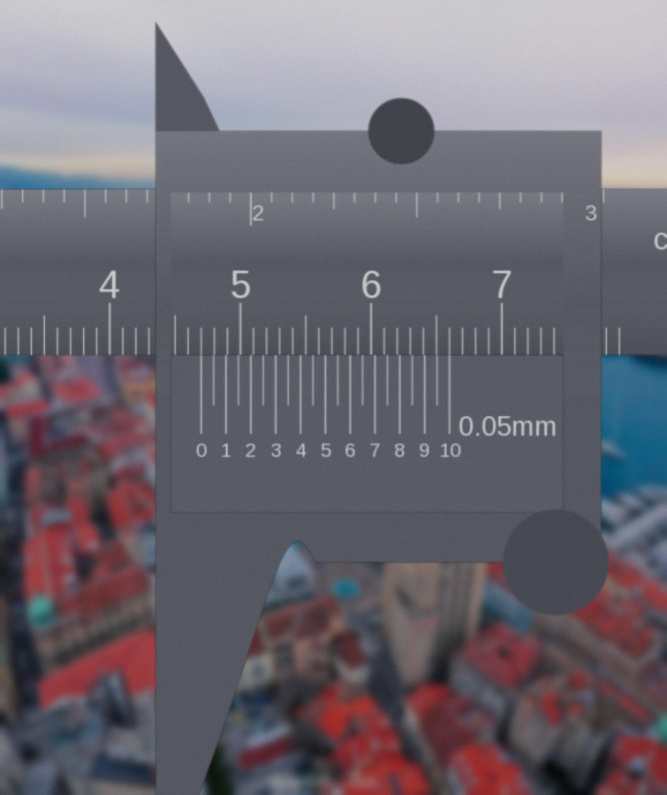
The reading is 47.0 mm
